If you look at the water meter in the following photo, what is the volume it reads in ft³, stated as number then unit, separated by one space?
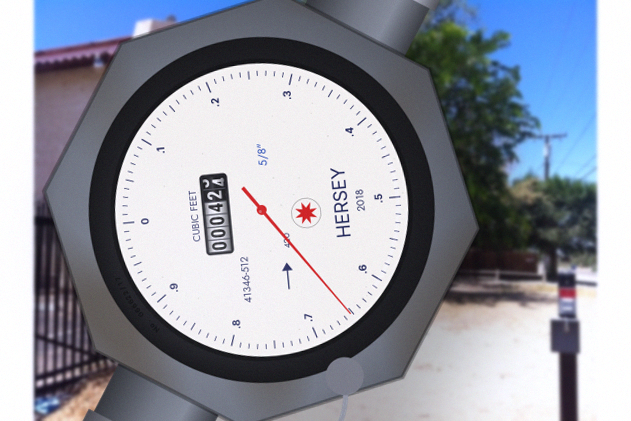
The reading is 423.65 ft³
